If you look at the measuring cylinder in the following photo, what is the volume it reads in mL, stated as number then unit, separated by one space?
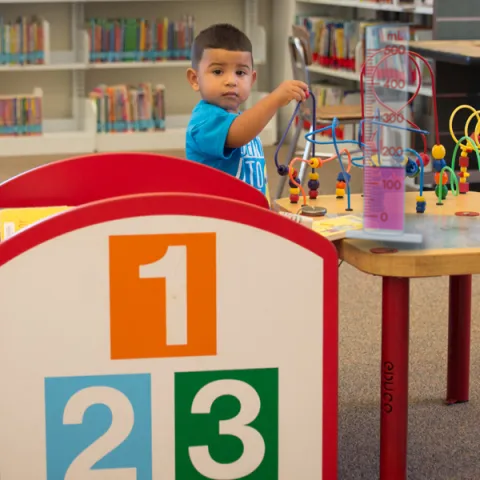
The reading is 150 mL
